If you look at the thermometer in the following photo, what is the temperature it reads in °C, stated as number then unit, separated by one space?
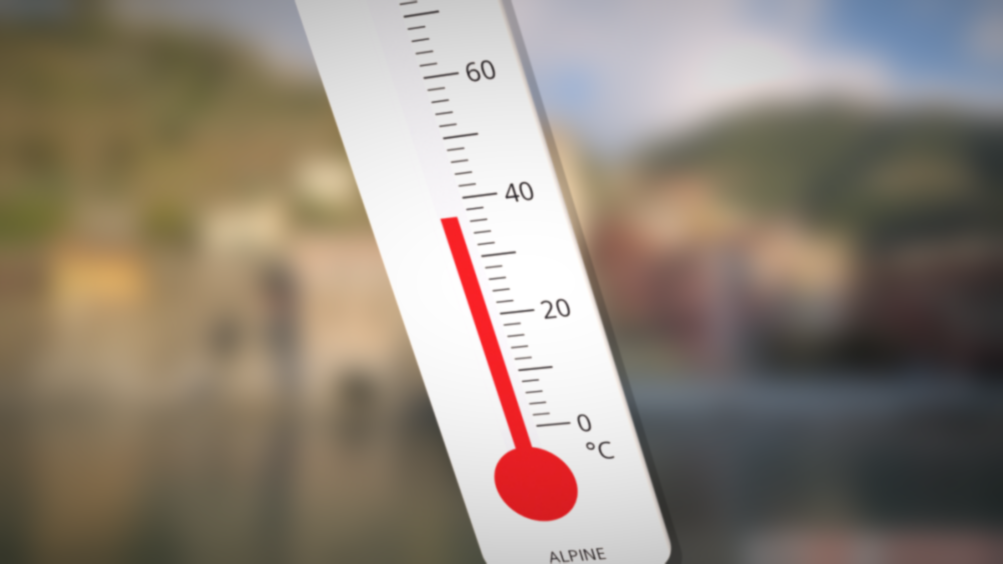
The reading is 37 °C
